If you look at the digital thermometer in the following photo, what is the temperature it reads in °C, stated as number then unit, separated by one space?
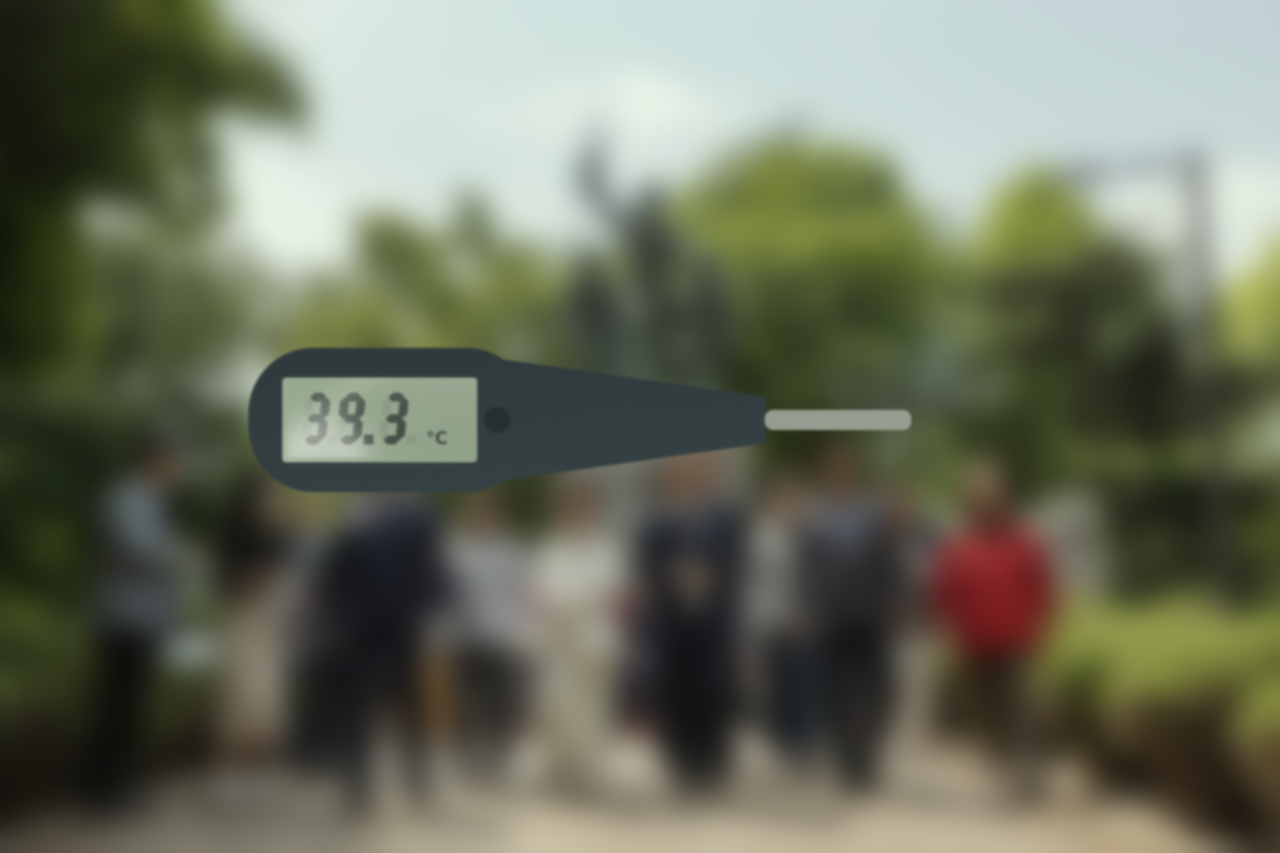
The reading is 39.3 °C
